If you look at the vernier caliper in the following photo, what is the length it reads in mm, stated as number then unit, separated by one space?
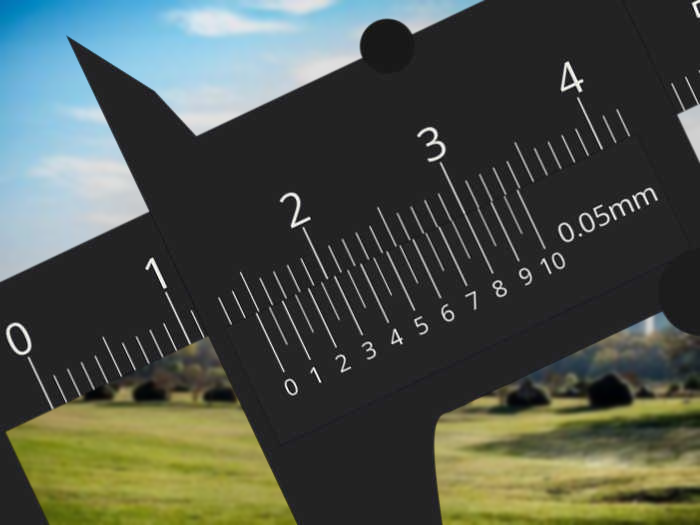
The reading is 14.8 mm
